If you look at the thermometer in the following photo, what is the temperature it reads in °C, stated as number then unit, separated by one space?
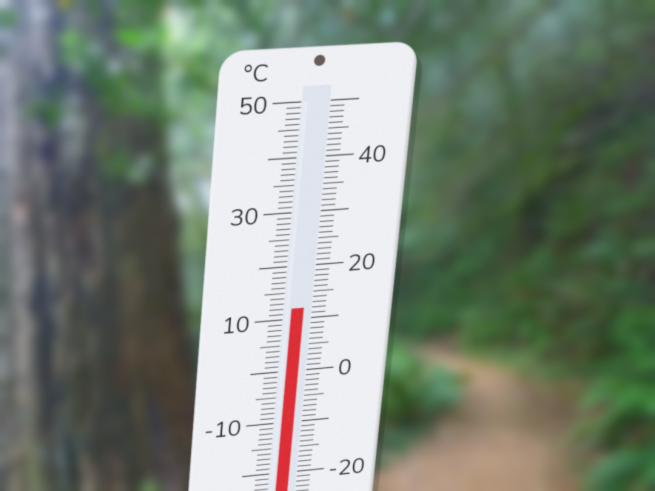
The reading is 12 °C
